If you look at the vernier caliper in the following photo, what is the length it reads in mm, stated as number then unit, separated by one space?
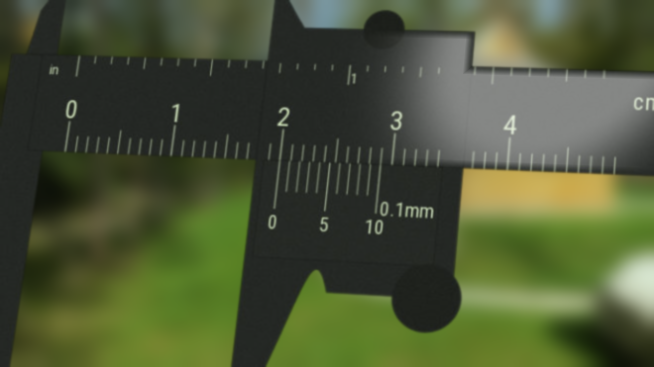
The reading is 20.0 mm
